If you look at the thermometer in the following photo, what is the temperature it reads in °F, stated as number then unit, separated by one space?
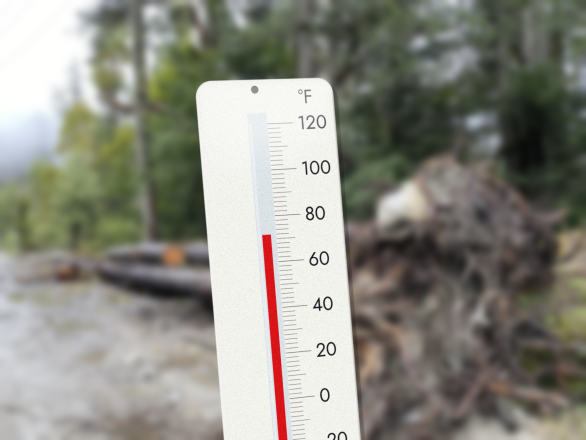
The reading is 72 °F
